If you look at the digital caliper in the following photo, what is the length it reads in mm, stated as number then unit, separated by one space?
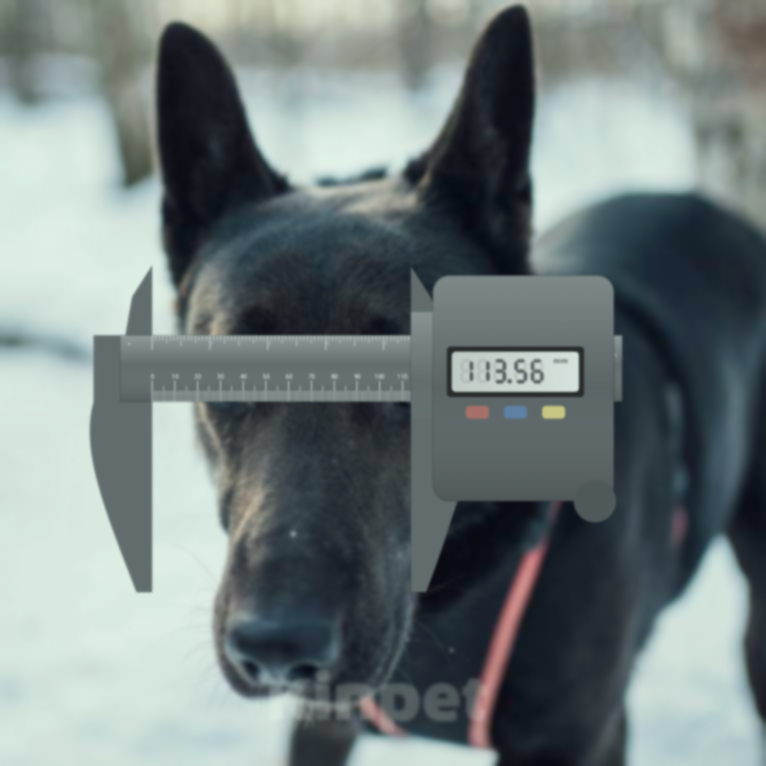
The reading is 113.56 mm
